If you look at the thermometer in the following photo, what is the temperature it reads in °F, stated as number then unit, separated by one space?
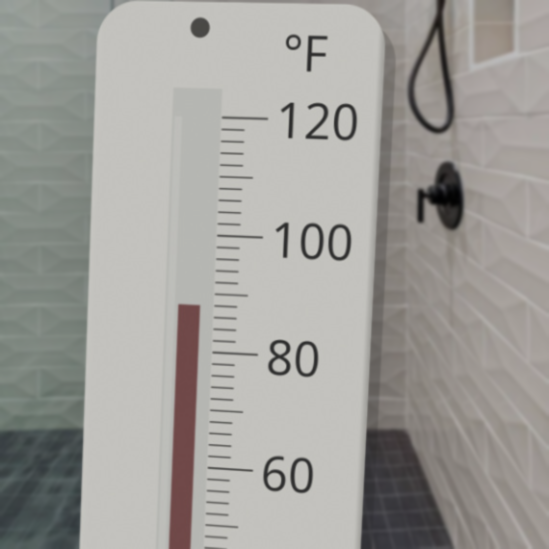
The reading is 88 °F
